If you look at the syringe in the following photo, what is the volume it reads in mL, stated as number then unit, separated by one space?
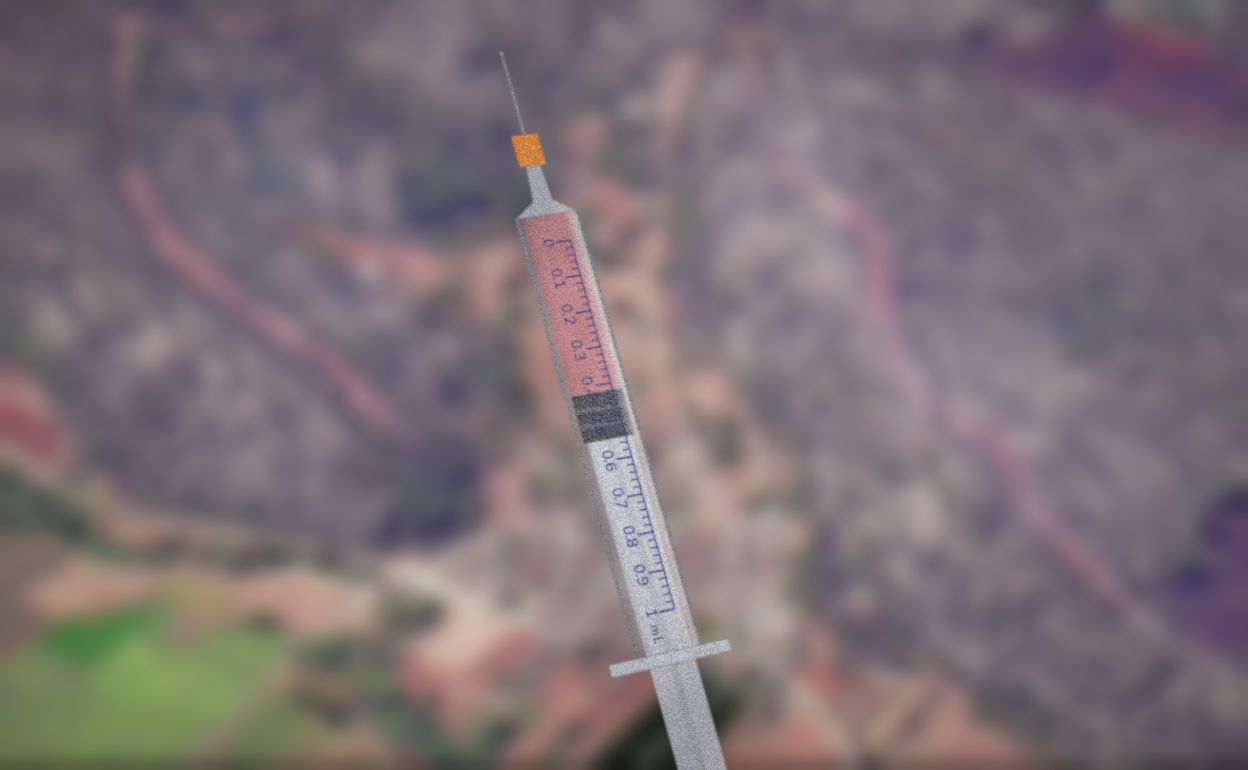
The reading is 0.42 mL
